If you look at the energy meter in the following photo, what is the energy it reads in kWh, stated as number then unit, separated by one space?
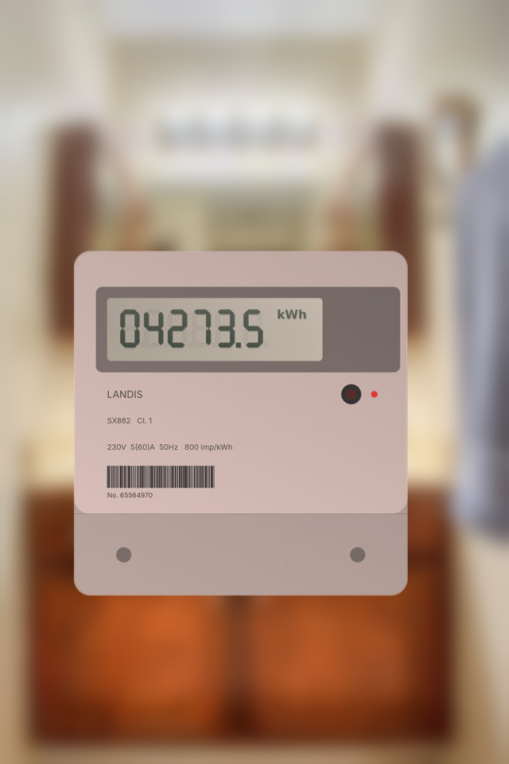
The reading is 4273.5 kWh
